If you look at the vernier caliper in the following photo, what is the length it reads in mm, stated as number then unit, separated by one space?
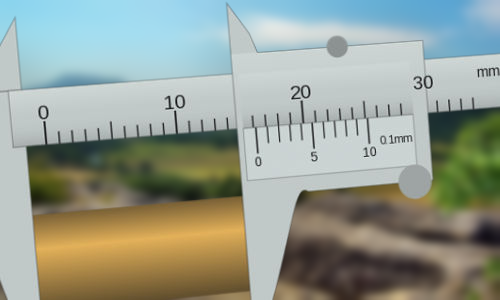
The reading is 16.2 mm
